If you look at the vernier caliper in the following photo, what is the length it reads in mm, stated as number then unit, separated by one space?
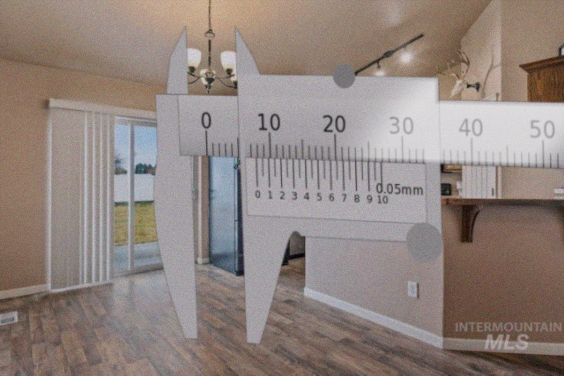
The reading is 7.8 mm
